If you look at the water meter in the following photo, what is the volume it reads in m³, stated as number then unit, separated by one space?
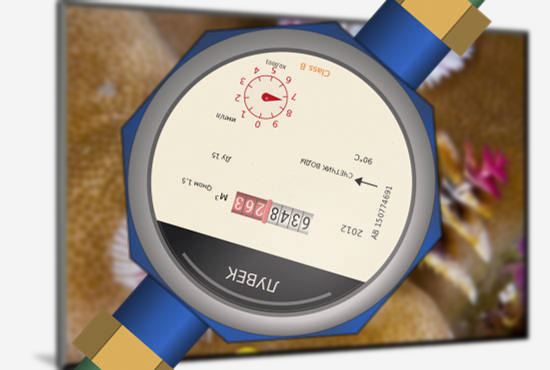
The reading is 6348.2637 m³
